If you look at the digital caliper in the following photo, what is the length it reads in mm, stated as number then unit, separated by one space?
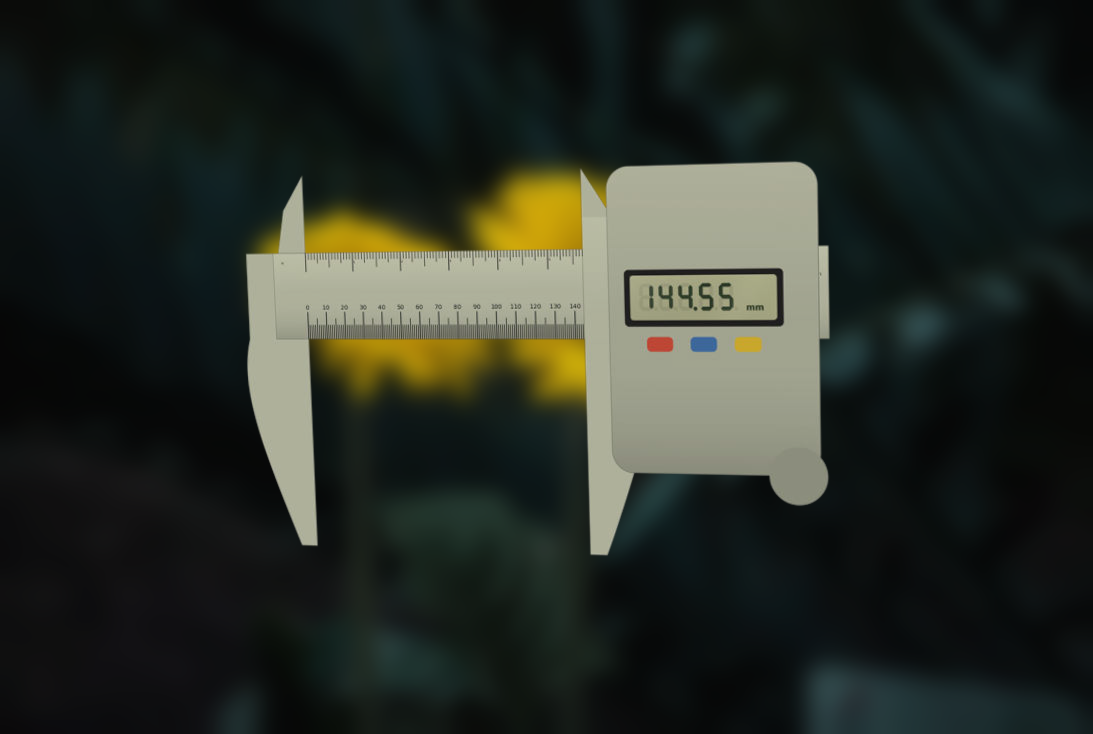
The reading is 144.55 mm
